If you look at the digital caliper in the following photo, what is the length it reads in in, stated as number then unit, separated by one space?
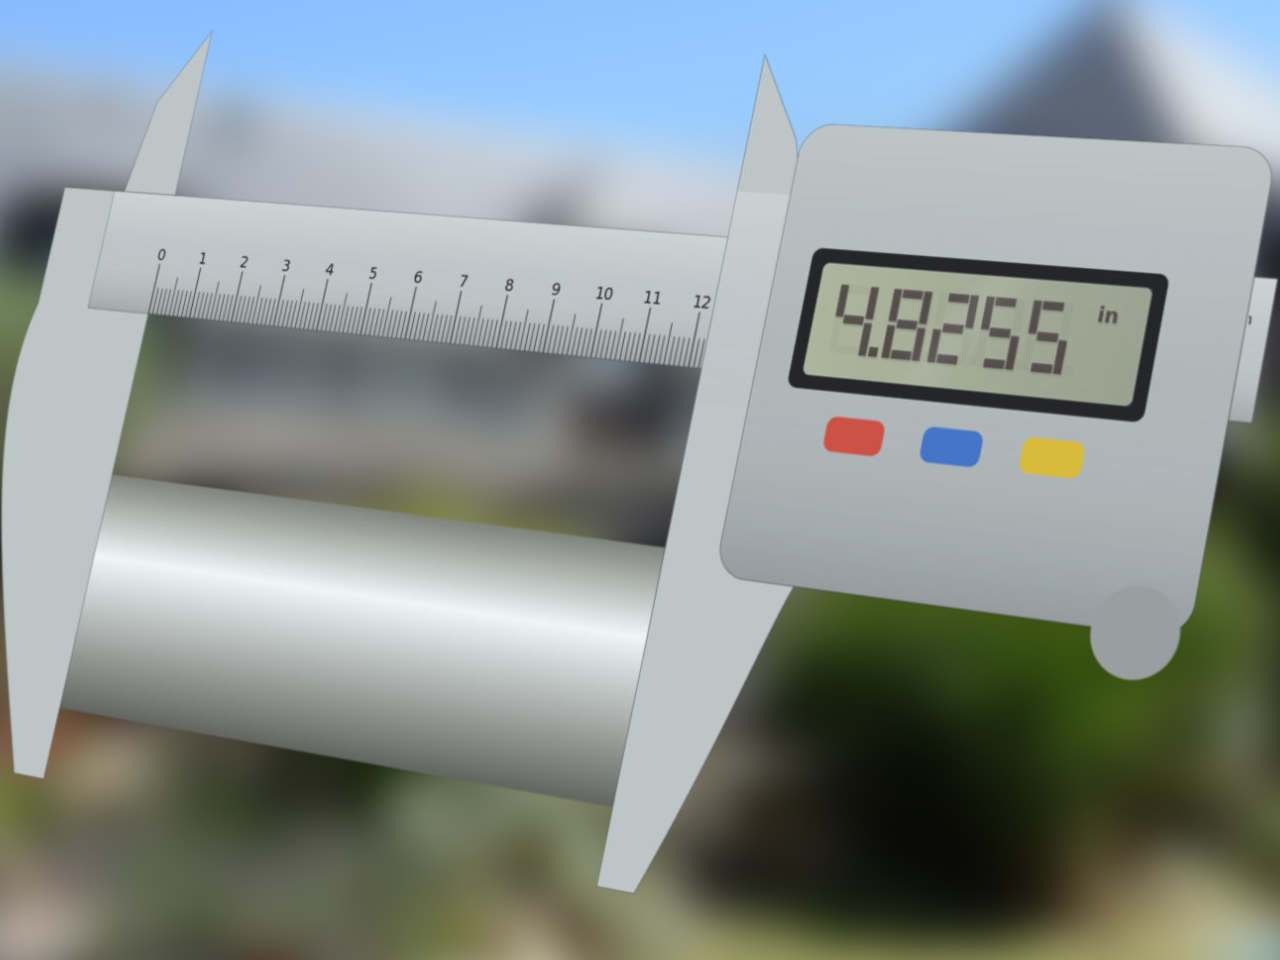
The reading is 4.8255 in
